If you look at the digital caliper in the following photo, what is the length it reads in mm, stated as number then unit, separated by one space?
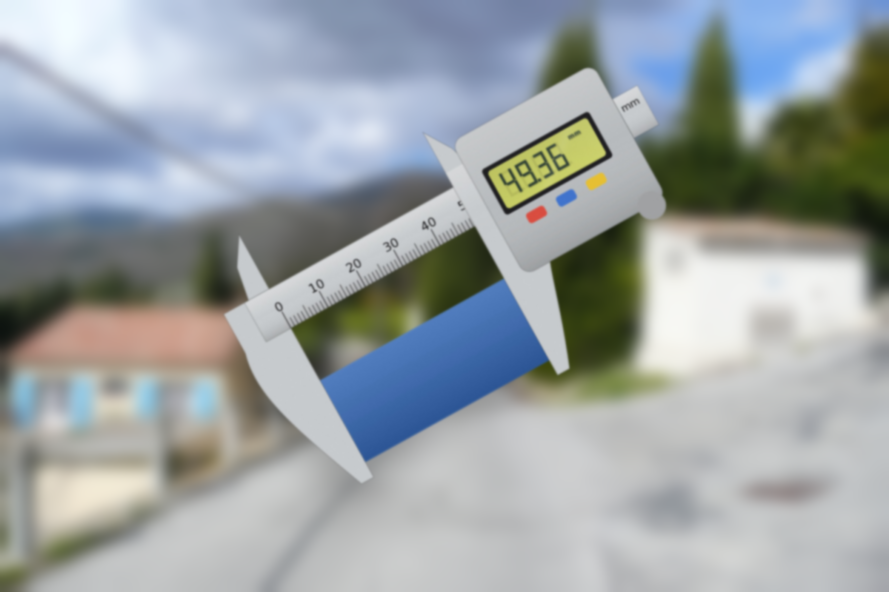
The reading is 49.36 mm
